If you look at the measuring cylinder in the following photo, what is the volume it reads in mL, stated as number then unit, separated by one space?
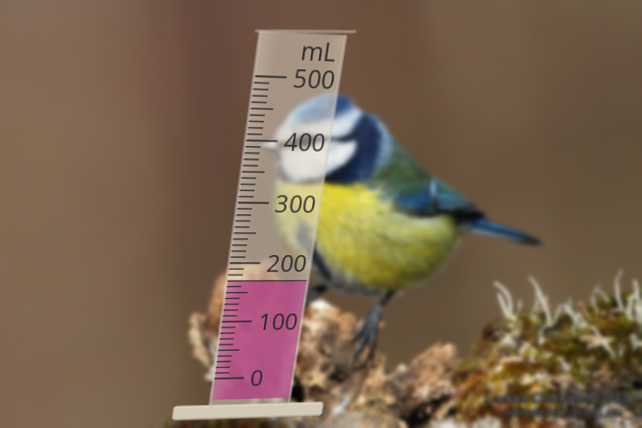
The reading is 170 mL
